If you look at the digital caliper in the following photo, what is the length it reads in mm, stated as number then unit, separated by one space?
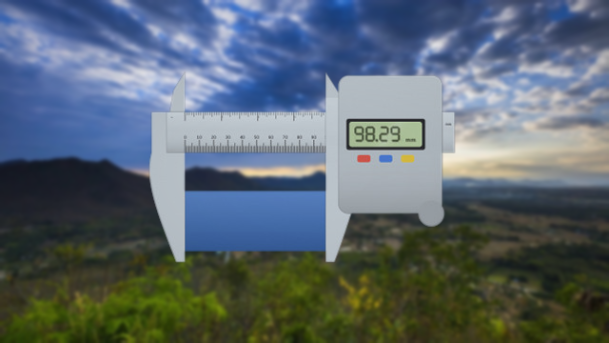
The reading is 98.29 mm
